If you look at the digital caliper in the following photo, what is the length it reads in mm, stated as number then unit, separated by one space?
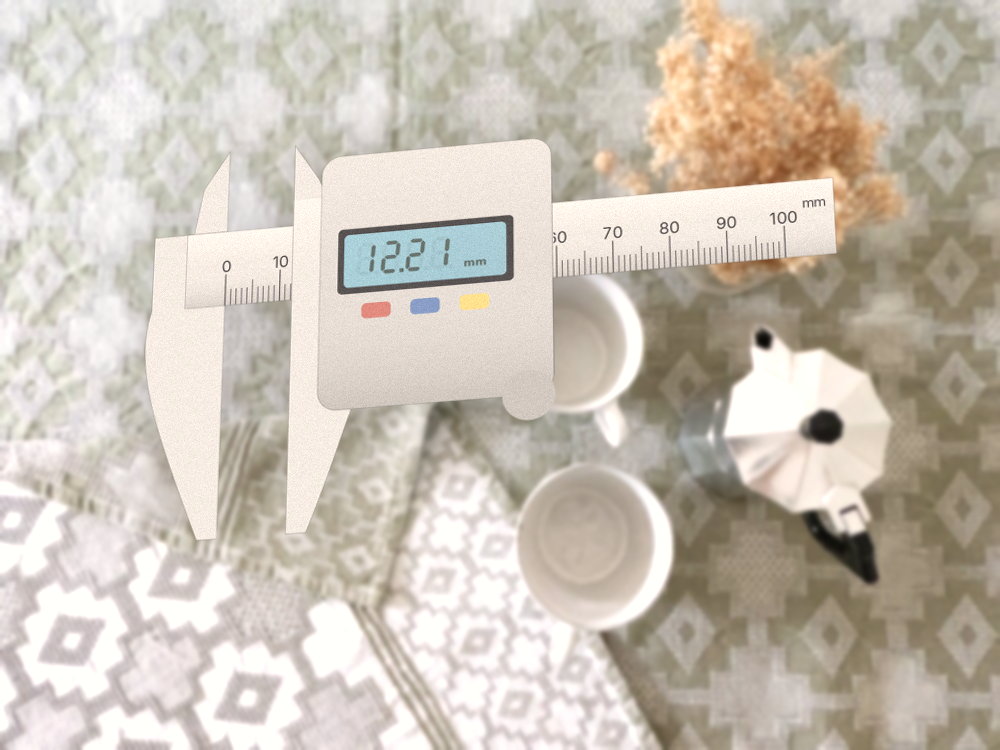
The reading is 12.21 mm
